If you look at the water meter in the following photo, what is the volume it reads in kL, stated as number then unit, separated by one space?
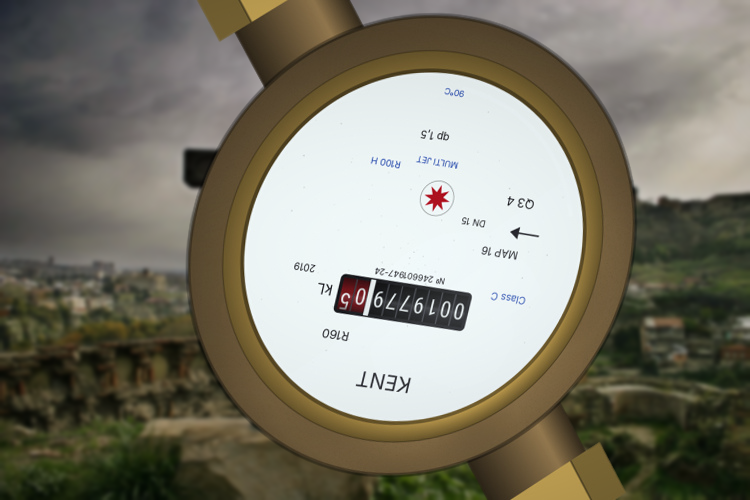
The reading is 19779.05 kL
